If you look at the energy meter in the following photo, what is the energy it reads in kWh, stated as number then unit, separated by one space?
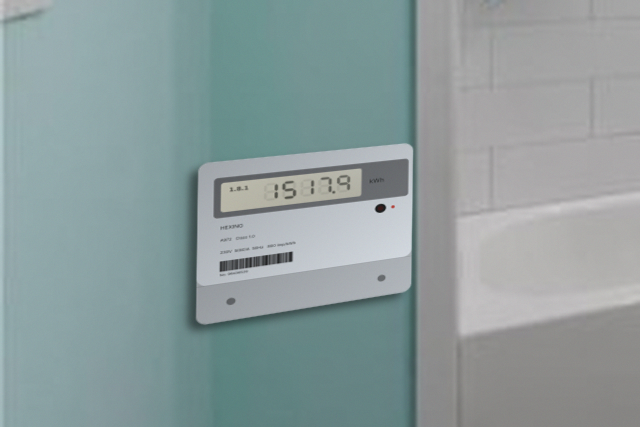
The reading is 1517.9 kWh
